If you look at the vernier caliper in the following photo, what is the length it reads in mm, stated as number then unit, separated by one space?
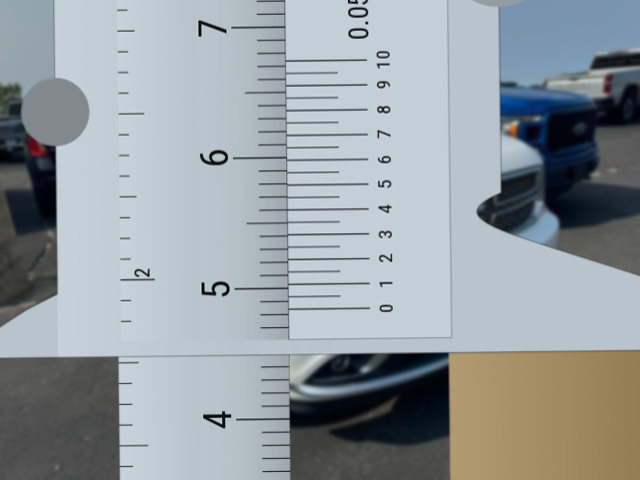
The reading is 48.4 mm
